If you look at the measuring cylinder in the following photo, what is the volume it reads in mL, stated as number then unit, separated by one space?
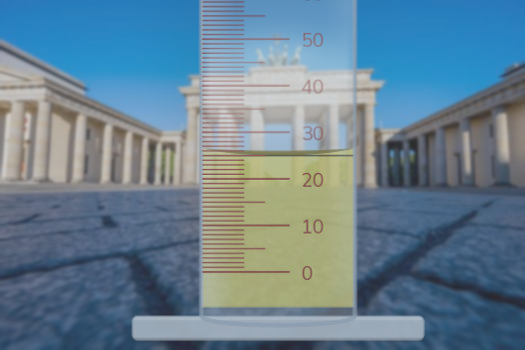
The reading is 25 mL
